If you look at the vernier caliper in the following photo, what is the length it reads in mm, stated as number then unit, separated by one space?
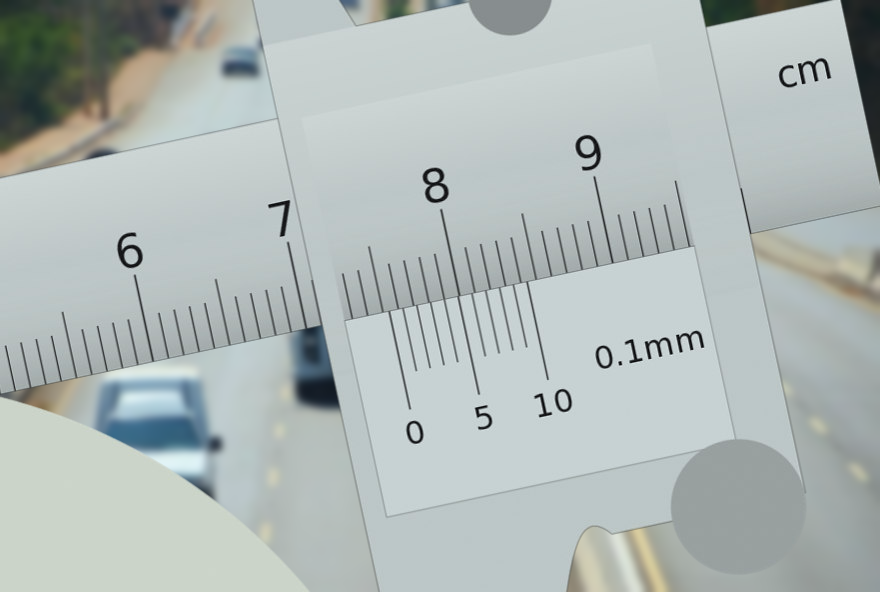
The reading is 75.4 mm
